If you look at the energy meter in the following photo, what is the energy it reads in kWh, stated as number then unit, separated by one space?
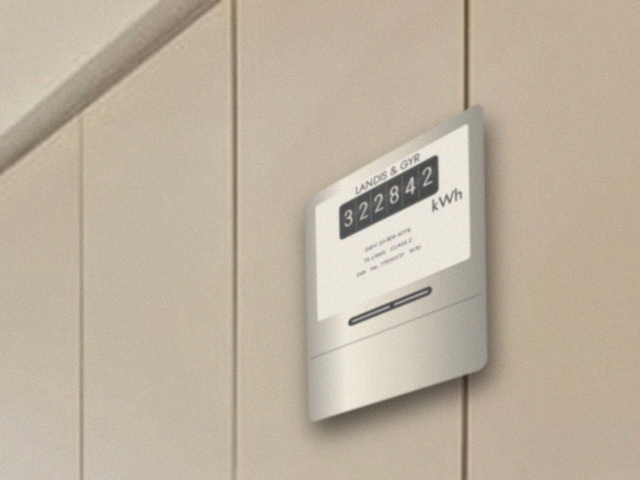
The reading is 322842 kWh
